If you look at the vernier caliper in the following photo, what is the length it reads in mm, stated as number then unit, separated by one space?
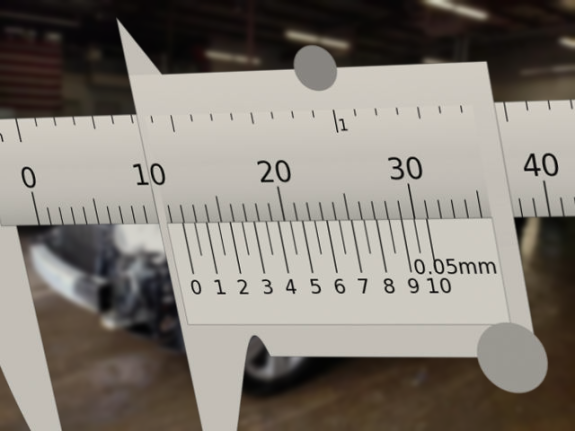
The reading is 11.9 mm
